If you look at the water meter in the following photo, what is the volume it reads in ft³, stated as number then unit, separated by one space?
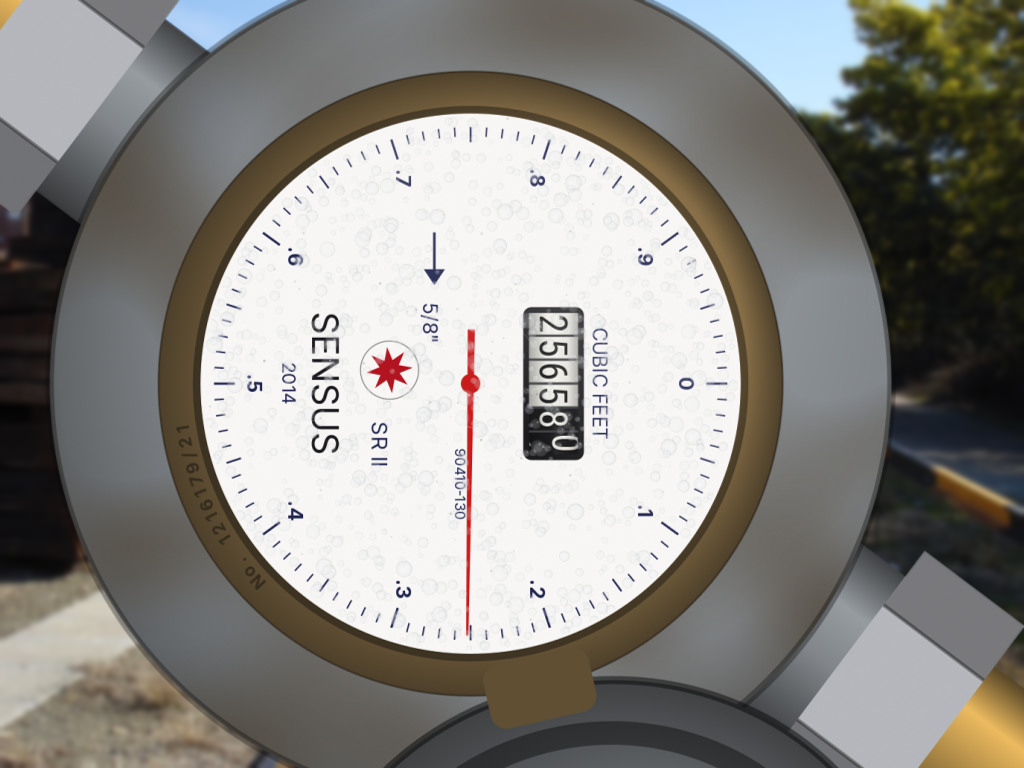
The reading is 256580.25 ft³
